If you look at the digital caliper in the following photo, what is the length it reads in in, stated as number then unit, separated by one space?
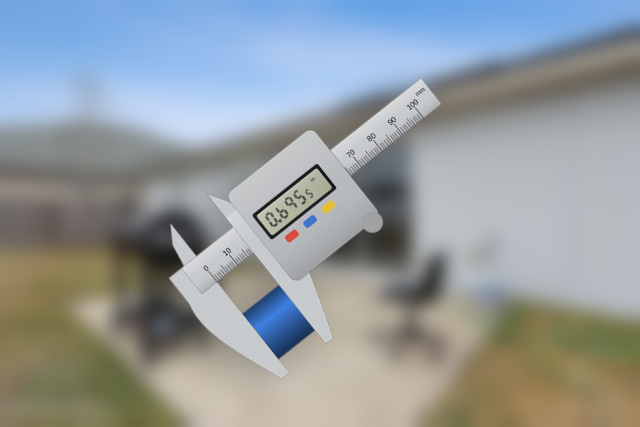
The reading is 0.6955 in
